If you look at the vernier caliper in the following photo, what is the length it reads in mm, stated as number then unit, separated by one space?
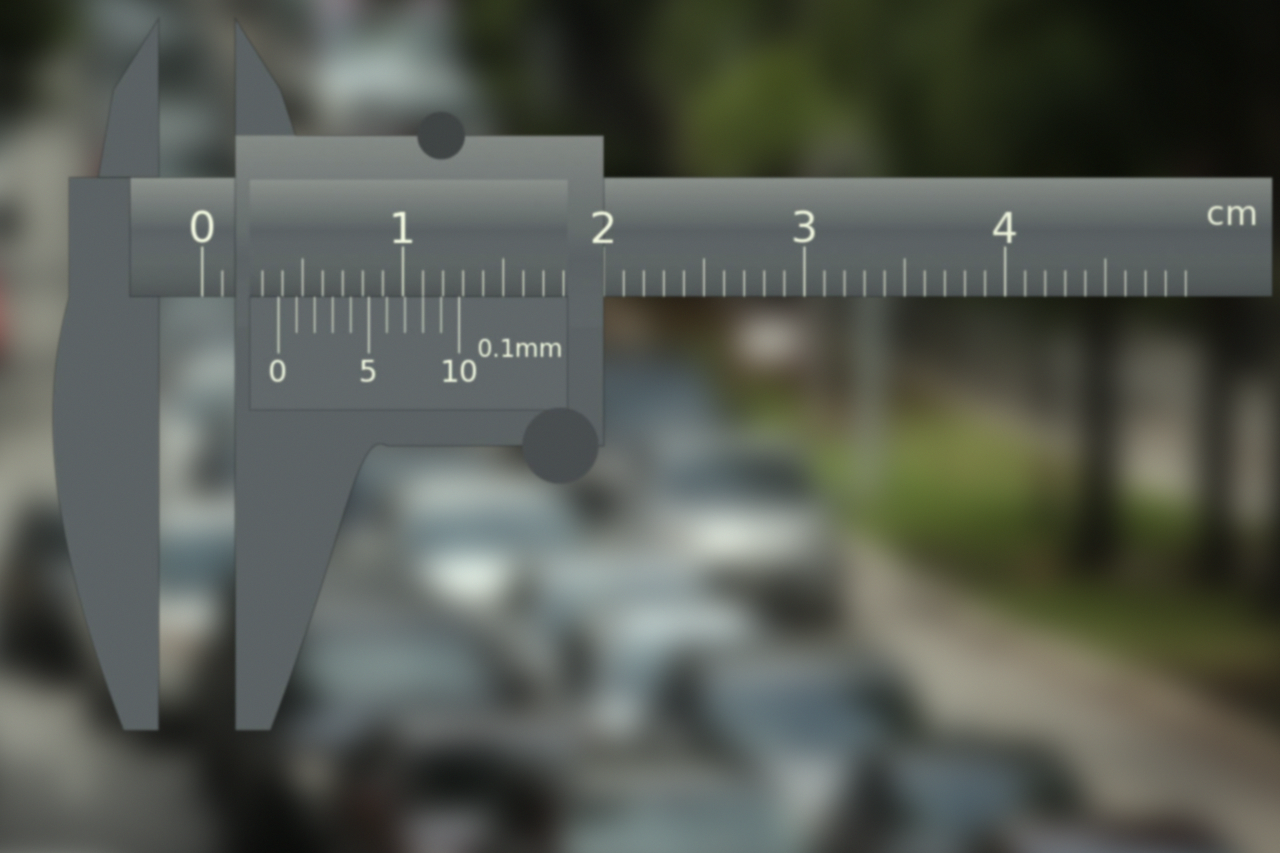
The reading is 3.8 mm
